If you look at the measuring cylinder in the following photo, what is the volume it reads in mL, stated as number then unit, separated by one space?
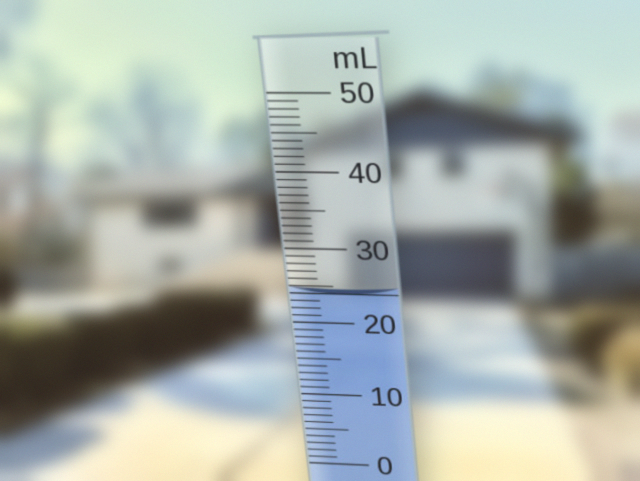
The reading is 24 mL
